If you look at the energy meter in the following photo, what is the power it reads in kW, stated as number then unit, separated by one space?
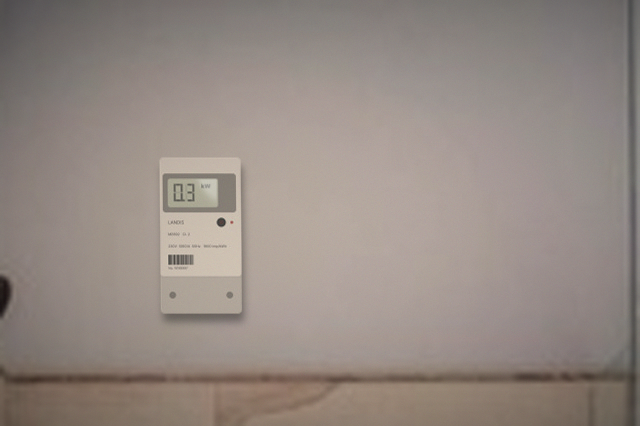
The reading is 0.3 kW
